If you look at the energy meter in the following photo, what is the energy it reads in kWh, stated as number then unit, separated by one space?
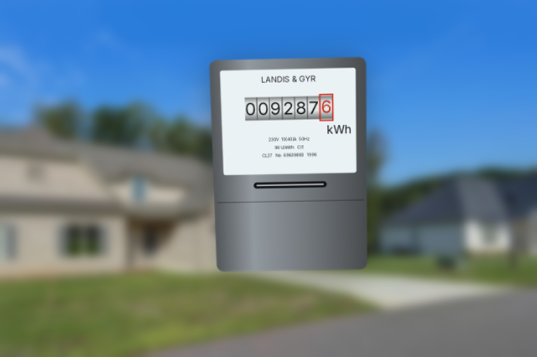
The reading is 9287.6 kWh
